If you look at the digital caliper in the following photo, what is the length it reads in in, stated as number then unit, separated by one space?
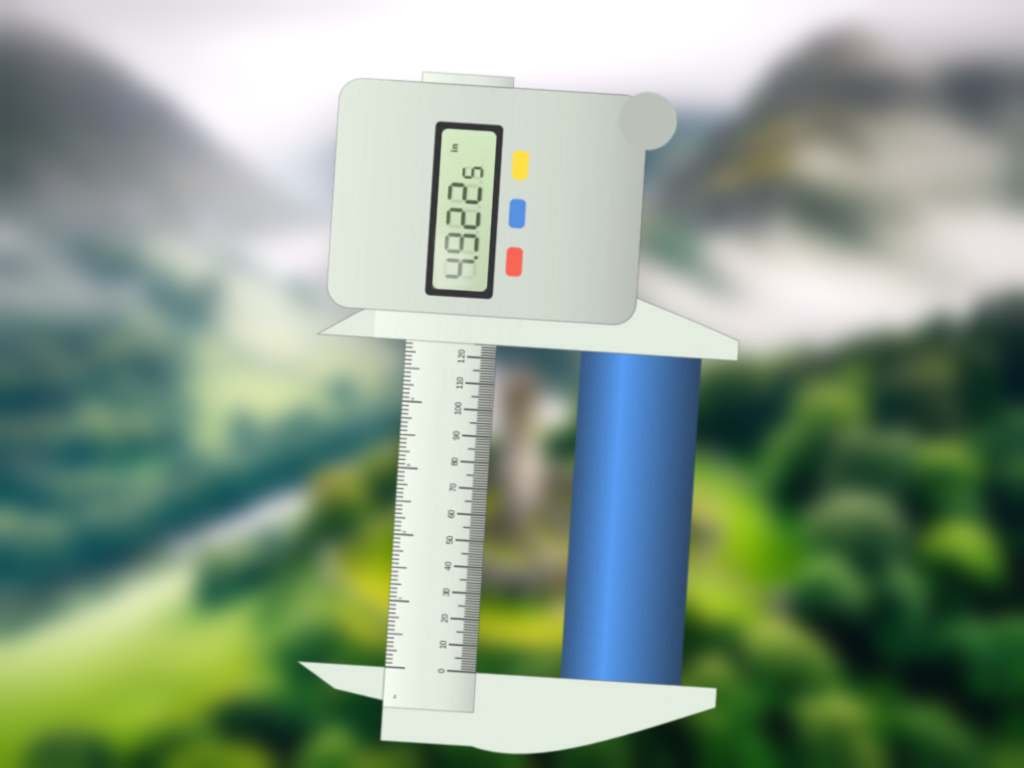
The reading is 4.9225 in
